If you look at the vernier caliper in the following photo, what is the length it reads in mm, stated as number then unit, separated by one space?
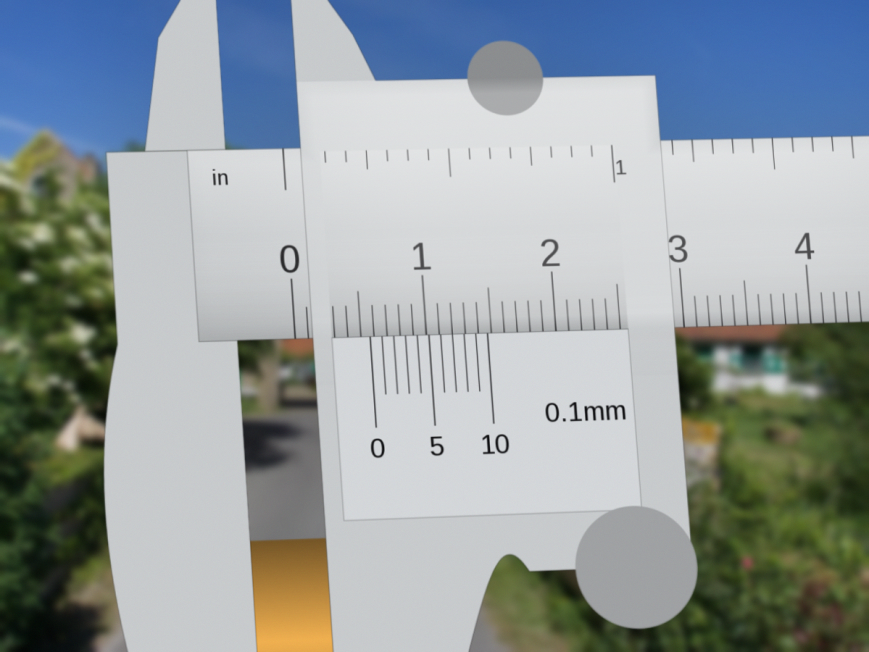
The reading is 5.7 mm
